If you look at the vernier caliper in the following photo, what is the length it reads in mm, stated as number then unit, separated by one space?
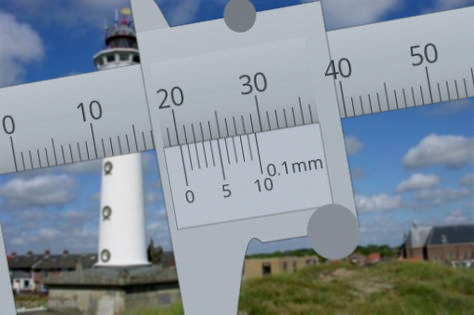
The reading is 20.2 mm
